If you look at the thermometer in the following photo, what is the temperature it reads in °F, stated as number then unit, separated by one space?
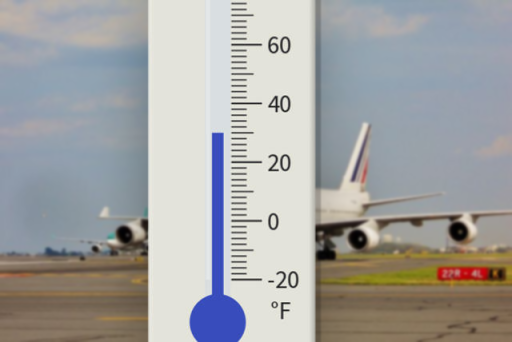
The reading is 30 °F
